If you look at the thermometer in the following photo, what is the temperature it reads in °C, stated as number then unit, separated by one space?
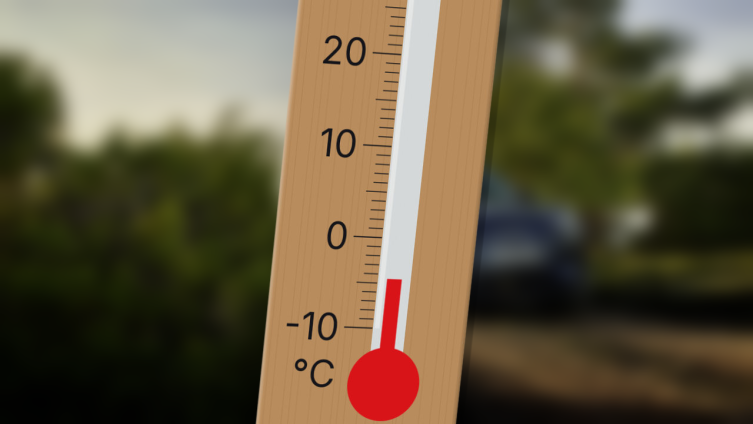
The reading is -4.5 °C
